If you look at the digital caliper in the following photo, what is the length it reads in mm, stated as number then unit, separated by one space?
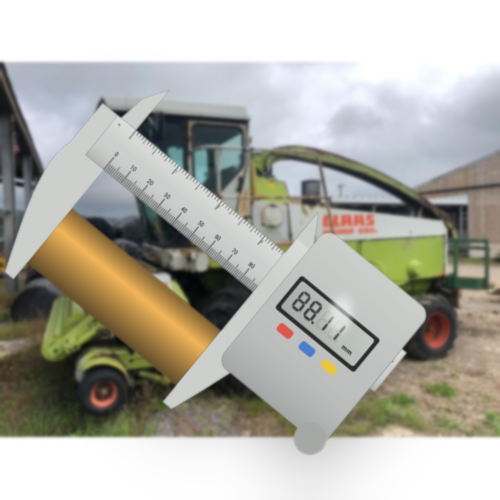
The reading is 88.11 mm
